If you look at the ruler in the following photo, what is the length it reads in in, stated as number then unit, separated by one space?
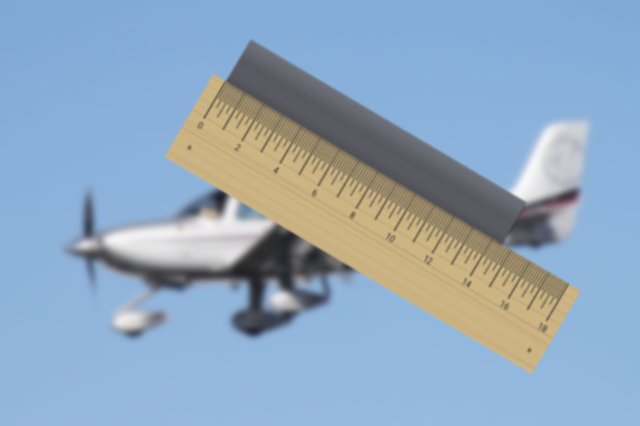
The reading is 14.5 in
